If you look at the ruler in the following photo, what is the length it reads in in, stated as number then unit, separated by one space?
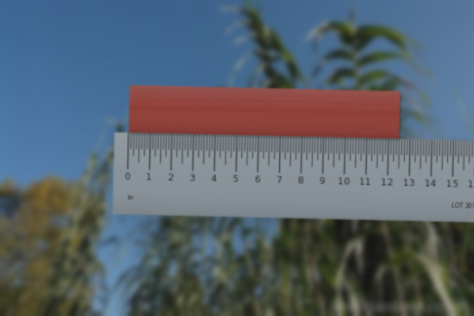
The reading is 12.5 in
